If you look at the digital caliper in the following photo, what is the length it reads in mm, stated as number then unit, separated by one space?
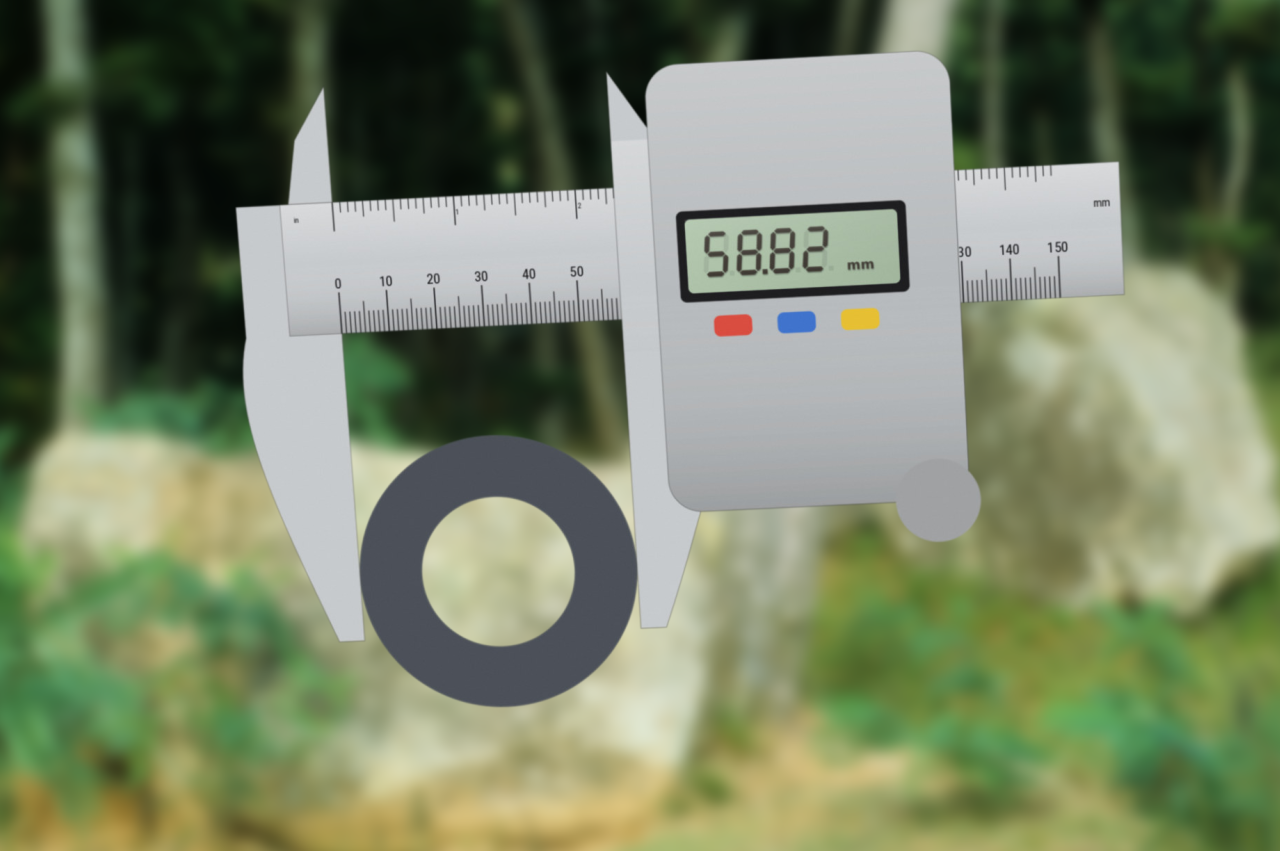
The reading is 58.82 mm
